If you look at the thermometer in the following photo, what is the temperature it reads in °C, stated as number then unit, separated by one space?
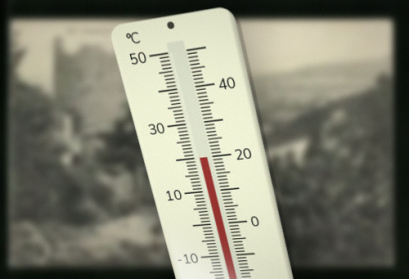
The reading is 20 °C
